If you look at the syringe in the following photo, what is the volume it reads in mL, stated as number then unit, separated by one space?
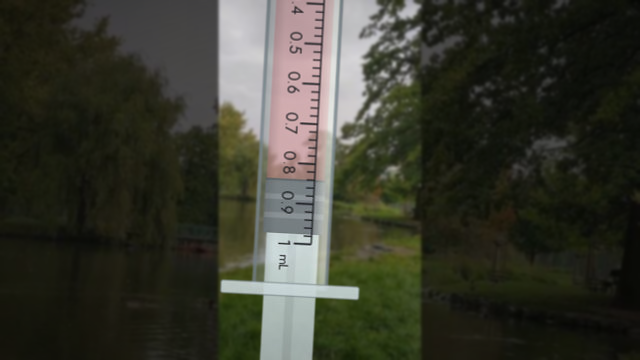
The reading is 0.84 mL
